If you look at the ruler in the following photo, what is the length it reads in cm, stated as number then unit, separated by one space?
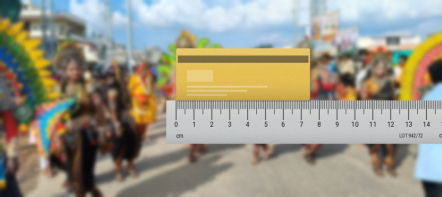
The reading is 7.5 cm
